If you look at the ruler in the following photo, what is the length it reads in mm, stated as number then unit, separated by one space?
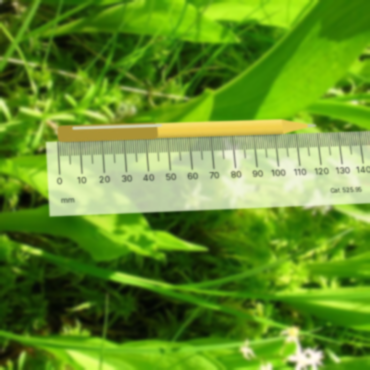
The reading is 120 mm
